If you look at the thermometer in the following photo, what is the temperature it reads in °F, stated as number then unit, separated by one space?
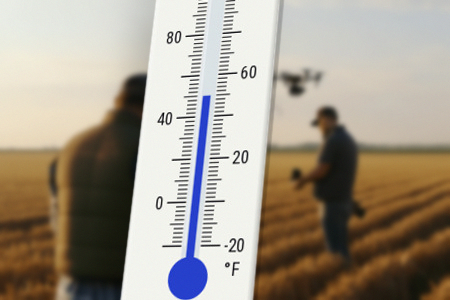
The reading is 50 °F
